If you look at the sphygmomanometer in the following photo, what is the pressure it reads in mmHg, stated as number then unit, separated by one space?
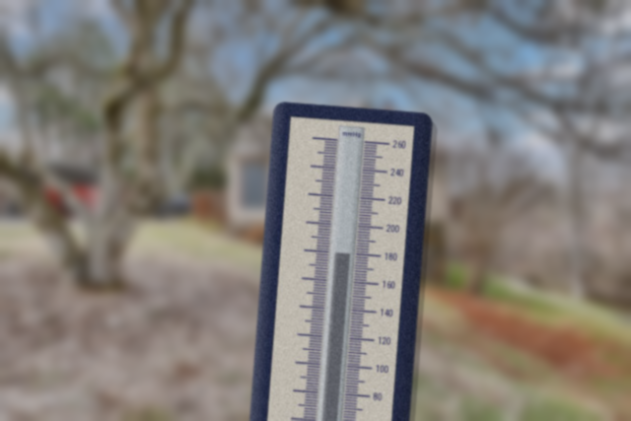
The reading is 180 mmHg
